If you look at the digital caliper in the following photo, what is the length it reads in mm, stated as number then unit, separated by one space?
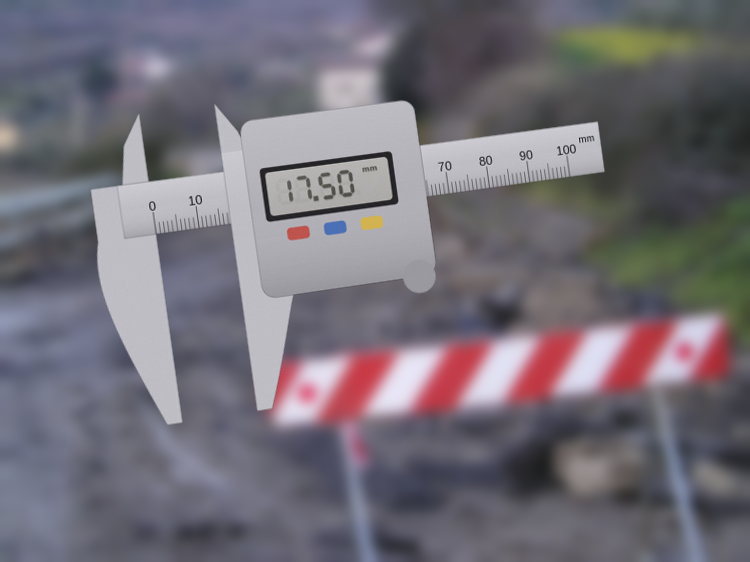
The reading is 17.50 mm
